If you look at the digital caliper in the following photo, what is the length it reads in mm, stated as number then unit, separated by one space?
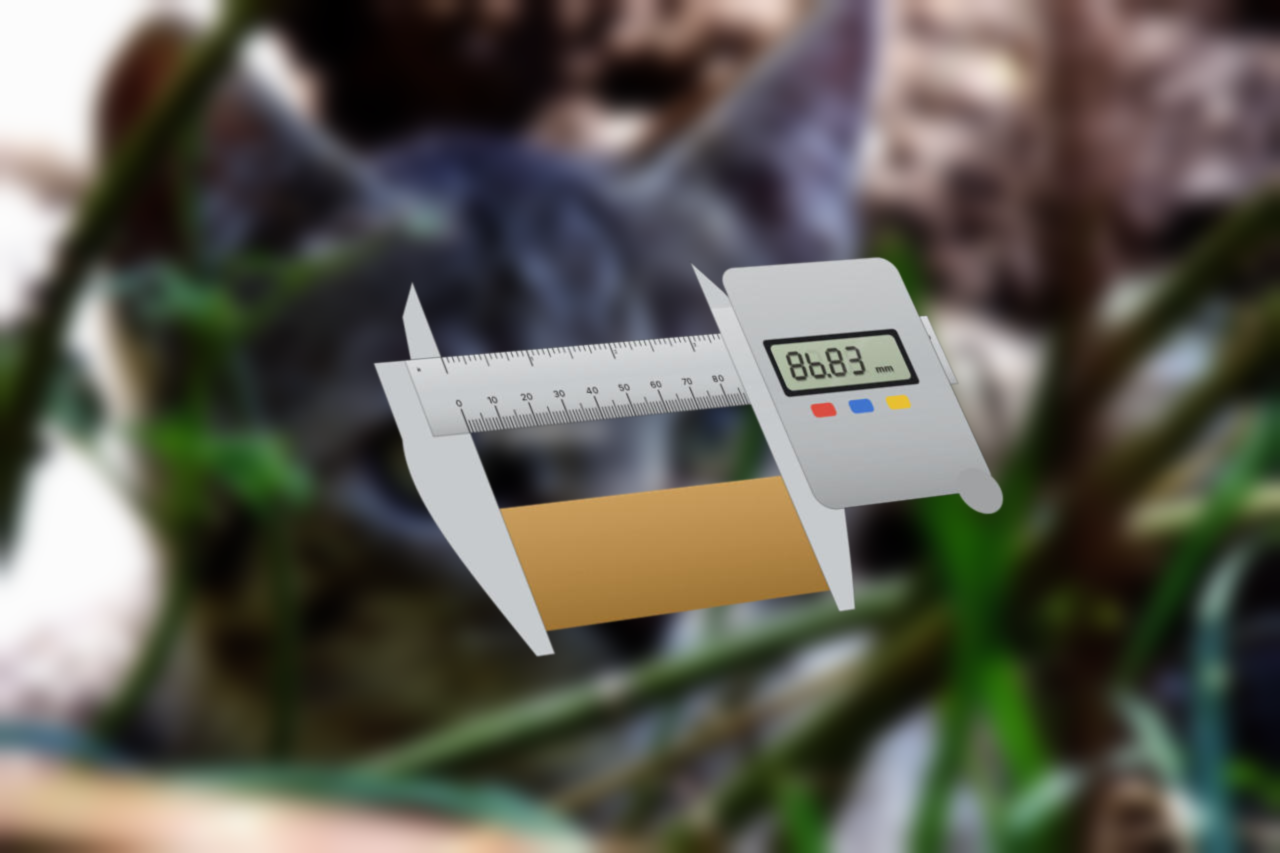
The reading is 86.83 mm
